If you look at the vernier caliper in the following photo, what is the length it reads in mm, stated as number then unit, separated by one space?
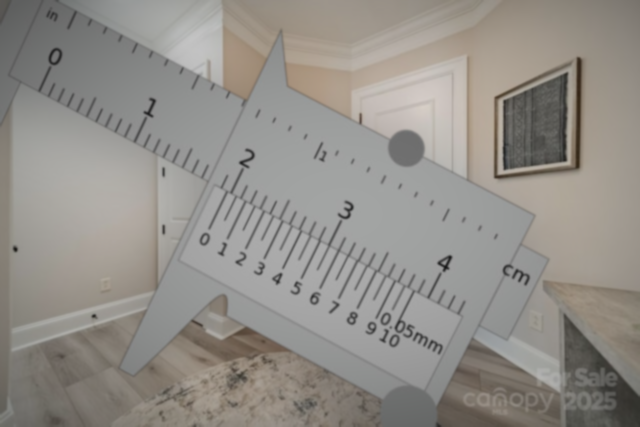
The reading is 19.6 mm
